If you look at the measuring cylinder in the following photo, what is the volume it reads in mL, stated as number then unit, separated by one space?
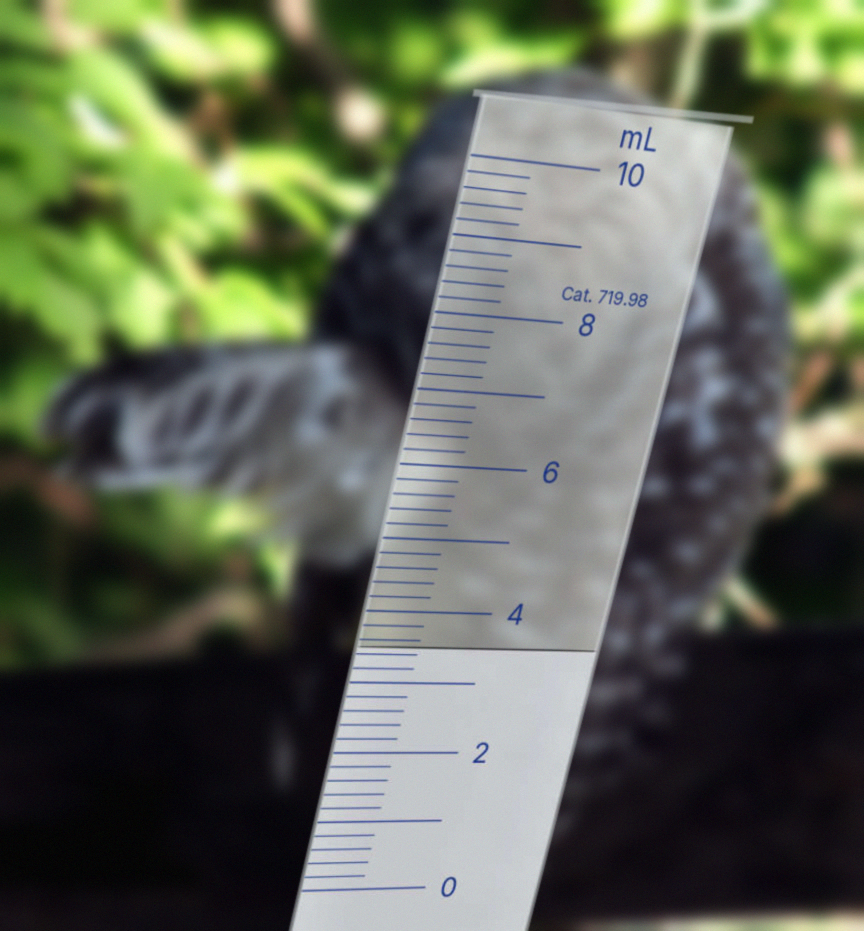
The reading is 3.5 mL
